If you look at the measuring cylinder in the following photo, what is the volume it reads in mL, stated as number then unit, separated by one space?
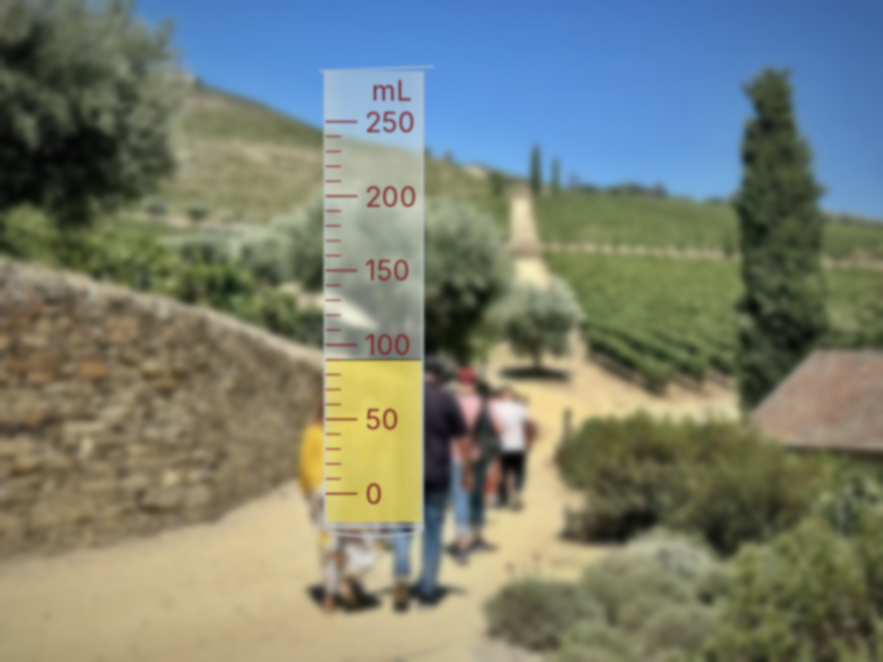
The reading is 90 mL
